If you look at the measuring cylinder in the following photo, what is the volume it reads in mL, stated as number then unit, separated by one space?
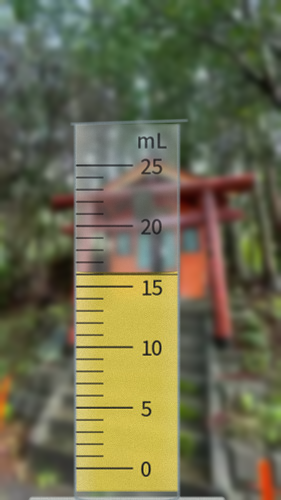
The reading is 16 mL
